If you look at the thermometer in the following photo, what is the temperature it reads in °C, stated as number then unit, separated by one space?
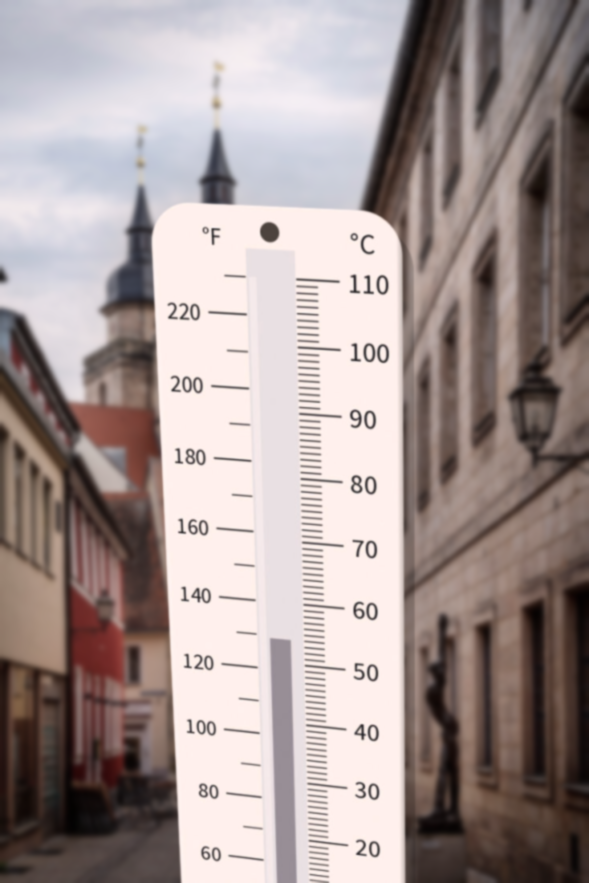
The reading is 54 °C
